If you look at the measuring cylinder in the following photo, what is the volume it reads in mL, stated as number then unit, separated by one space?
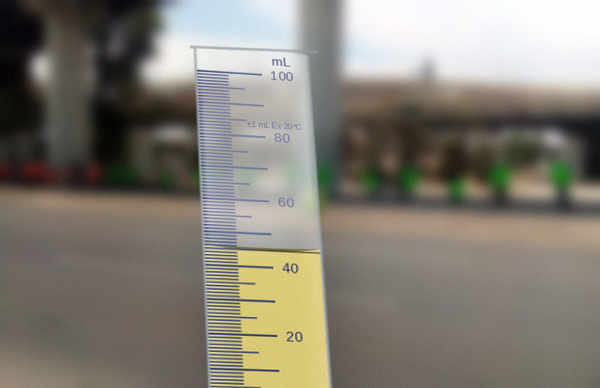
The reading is 45 mL
